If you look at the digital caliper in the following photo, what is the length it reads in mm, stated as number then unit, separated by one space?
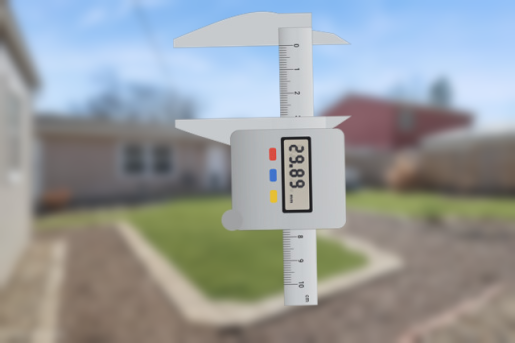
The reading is 29.89 mm
